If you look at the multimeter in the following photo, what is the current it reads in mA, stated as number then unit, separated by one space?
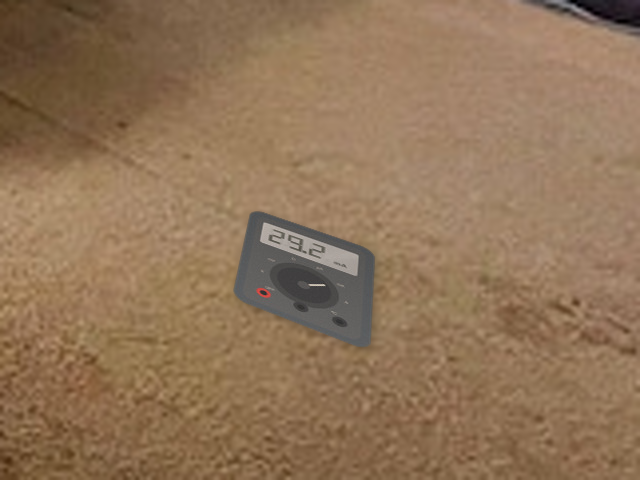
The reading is 29.2 mA
